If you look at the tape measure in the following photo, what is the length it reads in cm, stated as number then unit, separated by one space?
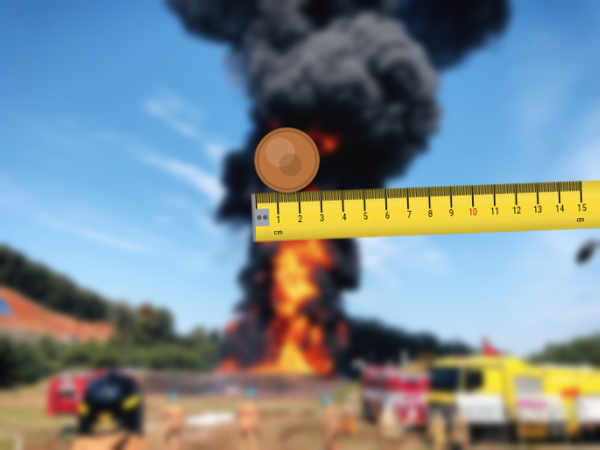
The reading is 3 cm
